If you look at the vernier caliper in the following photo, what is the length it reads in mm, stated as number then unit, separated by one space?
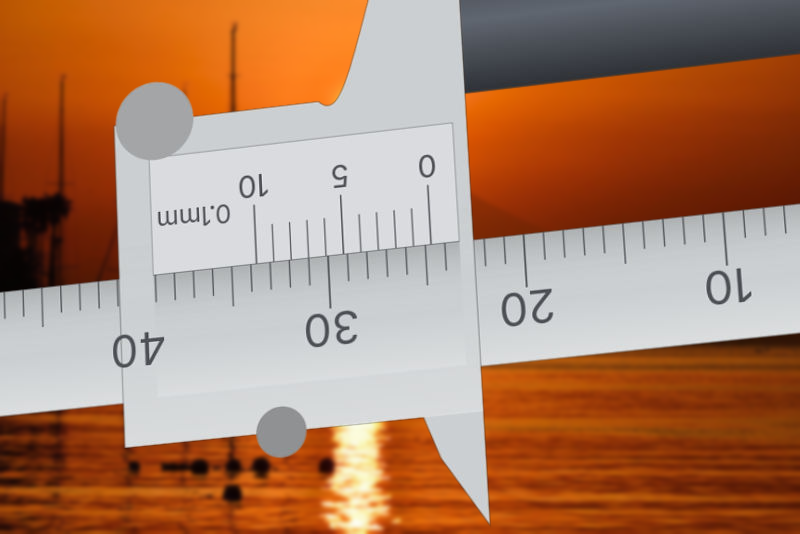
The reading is 24.7 mm
